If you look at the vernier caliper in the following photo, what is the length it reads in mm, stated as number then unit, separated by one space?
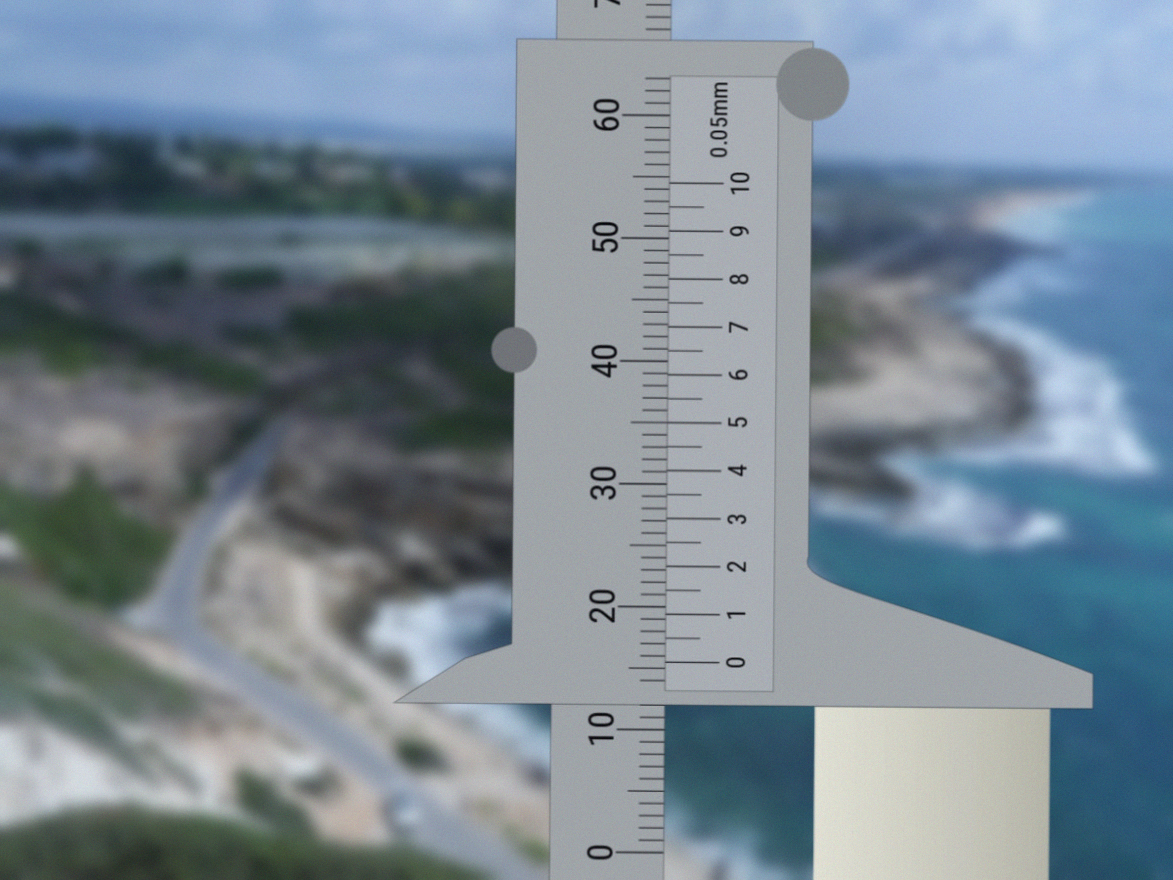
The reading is 15.5 mm
